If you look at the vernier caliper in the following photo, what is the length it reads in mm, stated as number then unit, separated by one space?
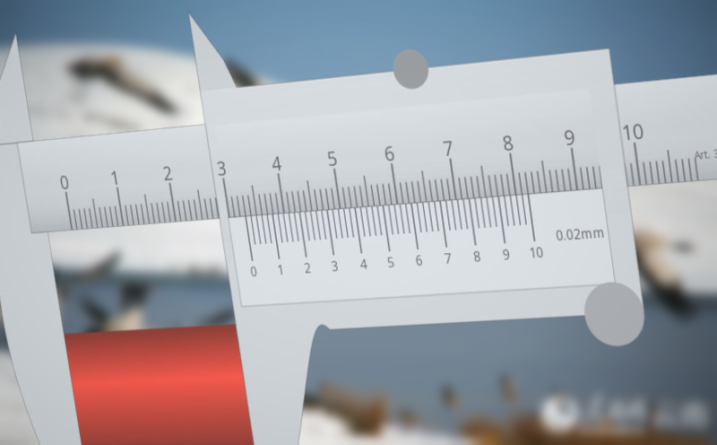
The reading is 33.0 mm
